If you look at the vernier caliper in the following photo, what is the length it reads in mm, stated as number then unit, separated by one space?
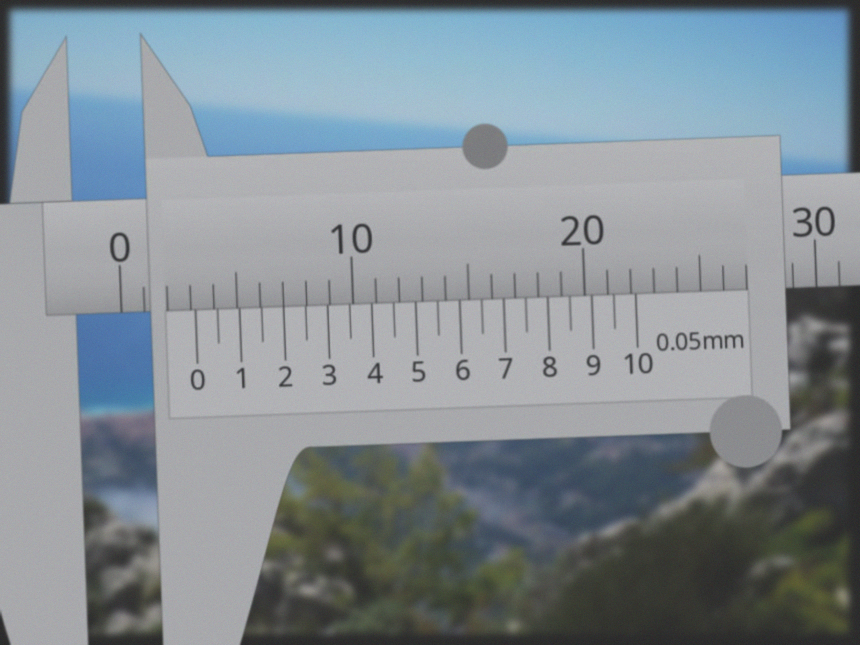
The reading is 3.2 mm
